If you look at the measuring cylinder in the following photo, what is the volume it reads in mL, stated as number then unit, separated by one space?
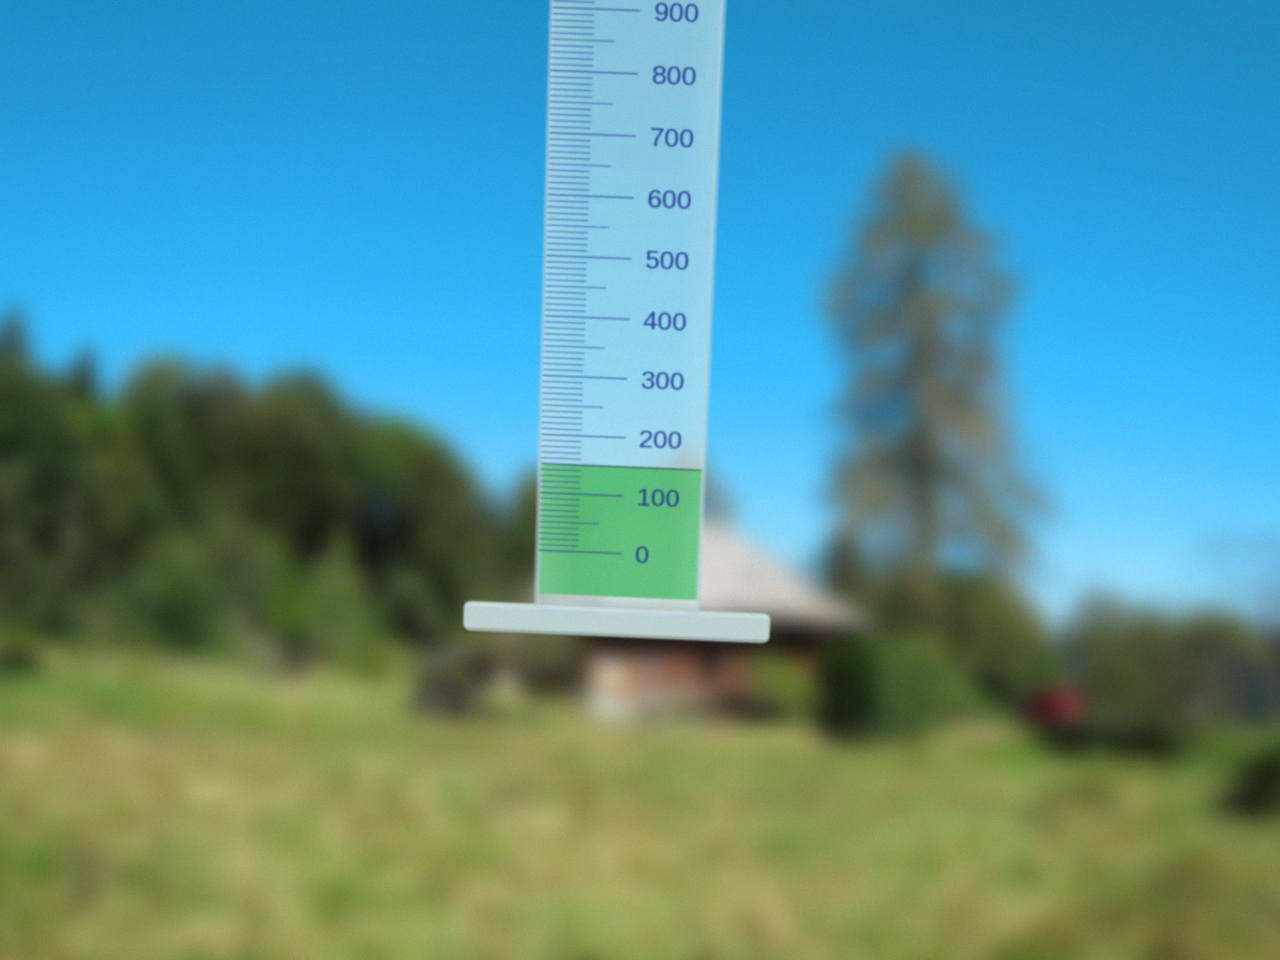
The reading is 150 mL
